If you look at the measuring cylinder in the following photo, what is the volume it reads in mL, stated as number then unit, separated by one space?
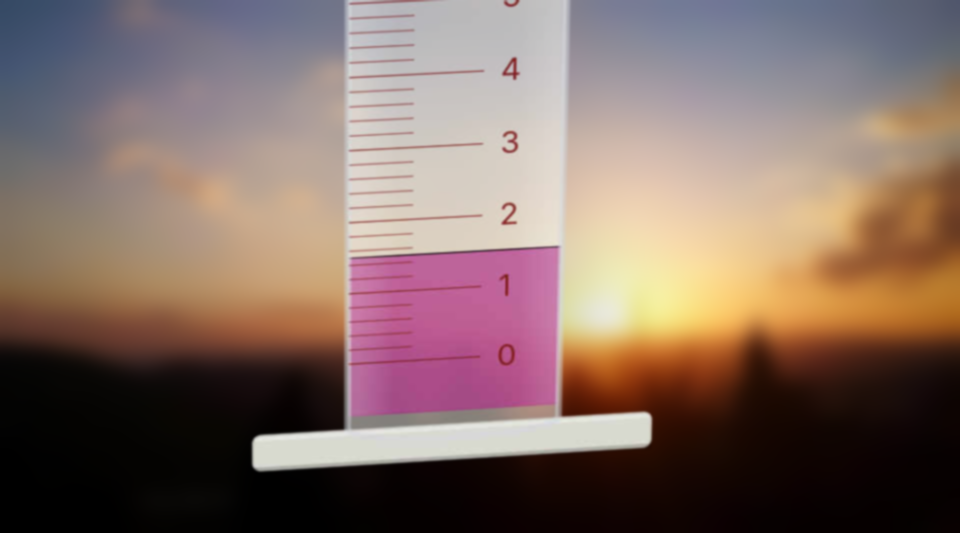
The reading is 1.5 mL
